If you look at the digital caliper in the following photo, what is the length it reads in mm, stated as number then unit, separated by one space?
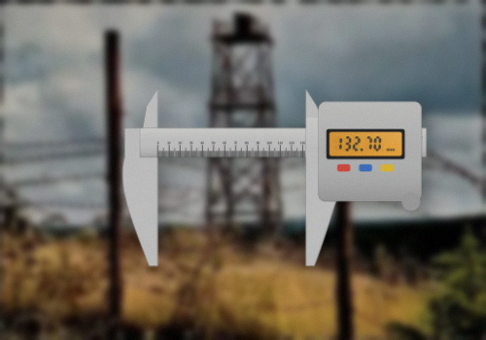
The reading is 132.70 mm
